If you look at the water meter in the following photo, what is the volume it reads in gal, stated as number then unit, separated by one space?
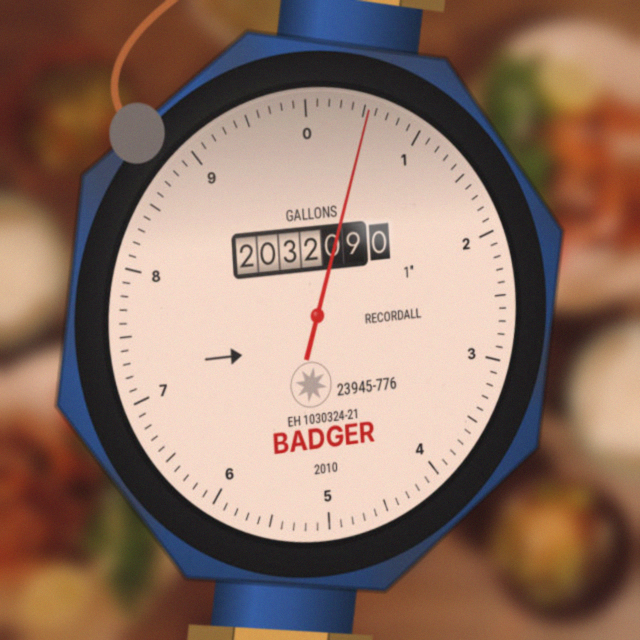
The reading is 2032090.5 gal
